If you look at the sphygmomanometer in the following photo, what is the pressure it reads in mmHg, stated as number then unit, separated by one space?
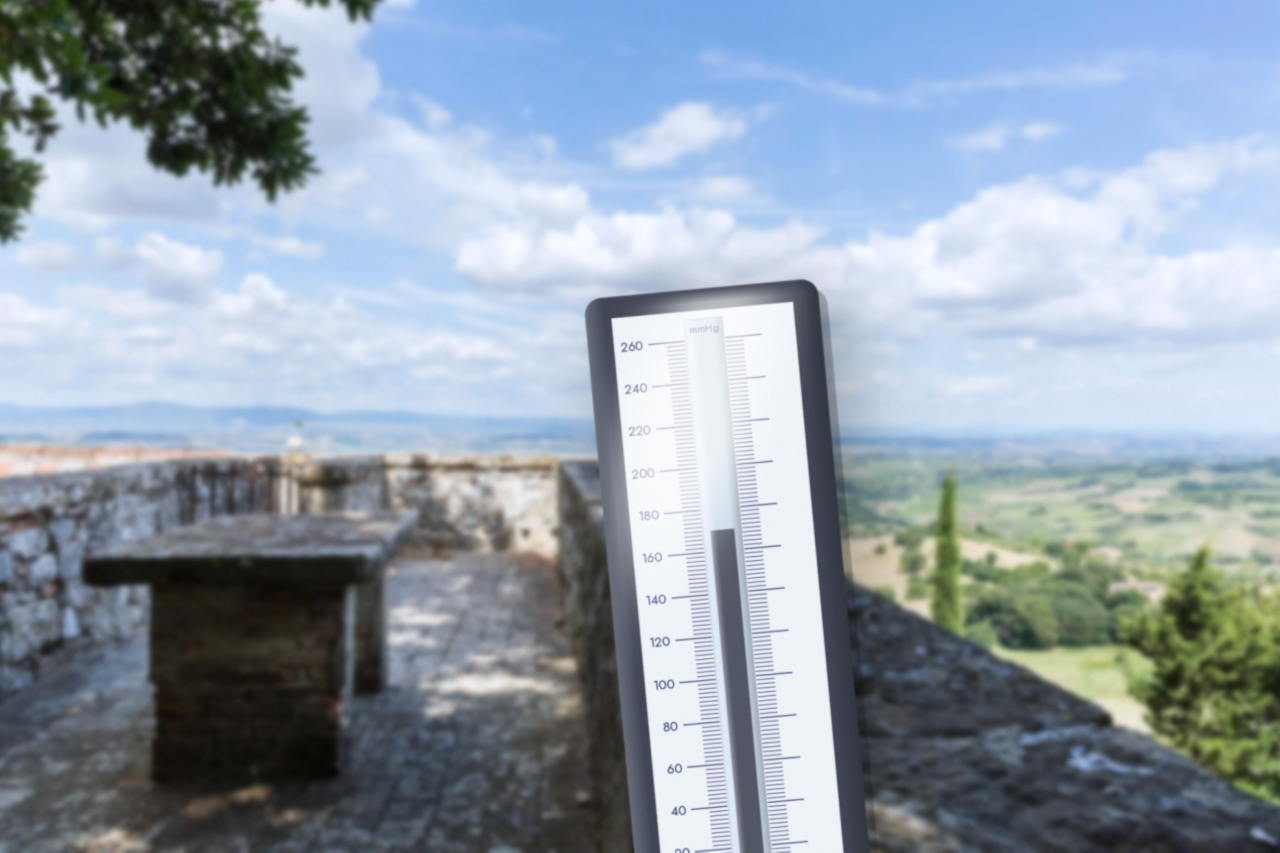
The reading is 170 mmHg
